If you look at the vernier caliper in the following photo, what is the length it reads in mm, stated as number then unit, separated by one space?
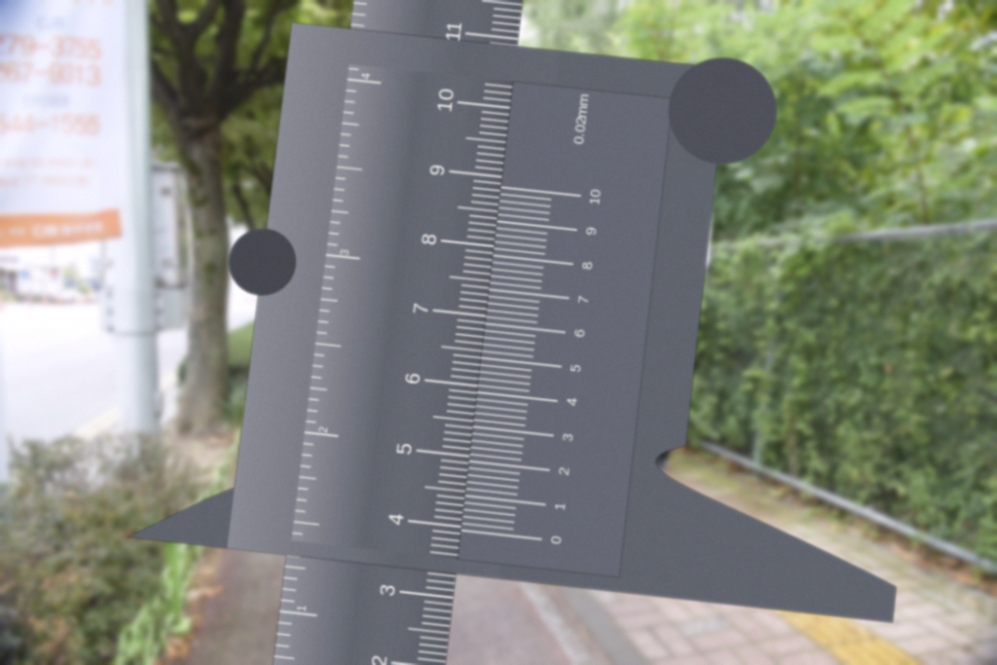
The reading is 39.5 mm
